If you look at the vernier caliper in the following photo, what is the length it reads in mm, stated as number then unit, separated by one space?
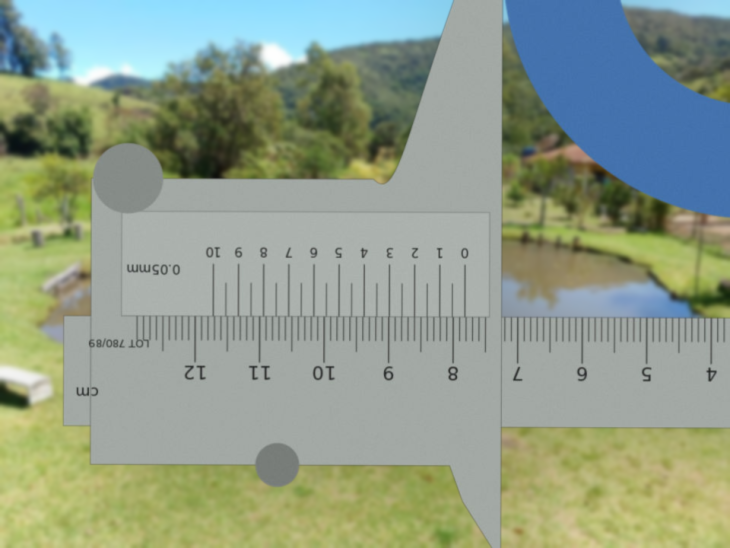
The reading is 78.2 mm
